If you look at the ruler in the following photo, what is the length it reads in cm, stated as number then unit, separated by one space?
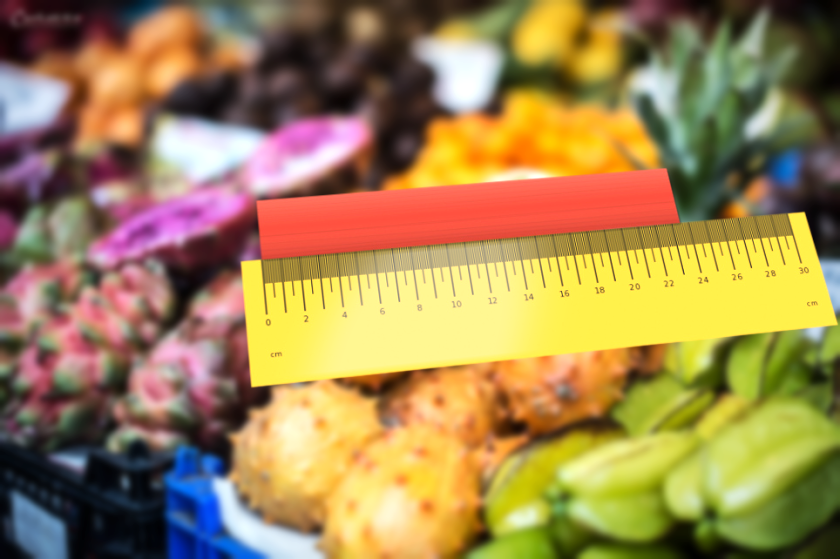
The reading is 23.5 cm
